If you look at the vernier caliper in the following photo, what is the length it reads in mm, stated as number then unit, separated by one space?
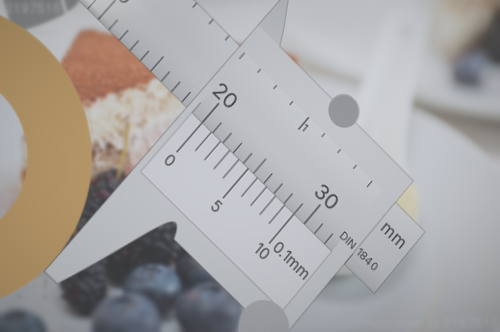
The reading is 20.0 mm
